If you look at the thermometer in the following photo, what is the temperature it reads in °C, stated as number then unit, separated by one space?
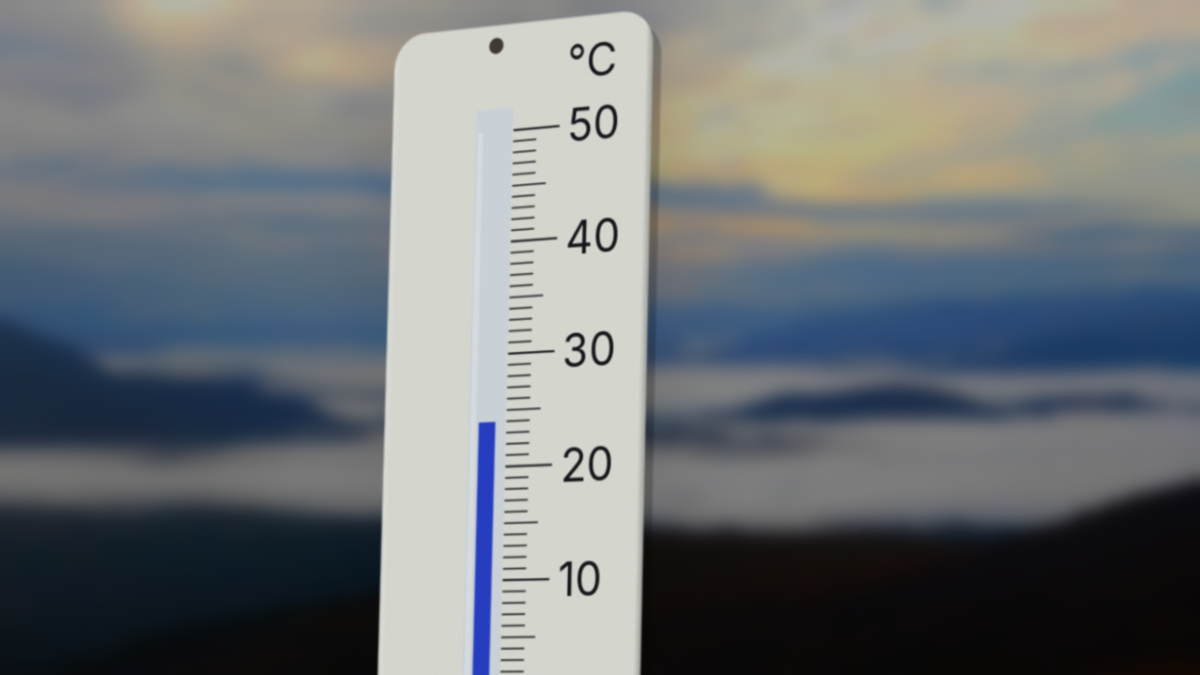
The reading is 24 °C
